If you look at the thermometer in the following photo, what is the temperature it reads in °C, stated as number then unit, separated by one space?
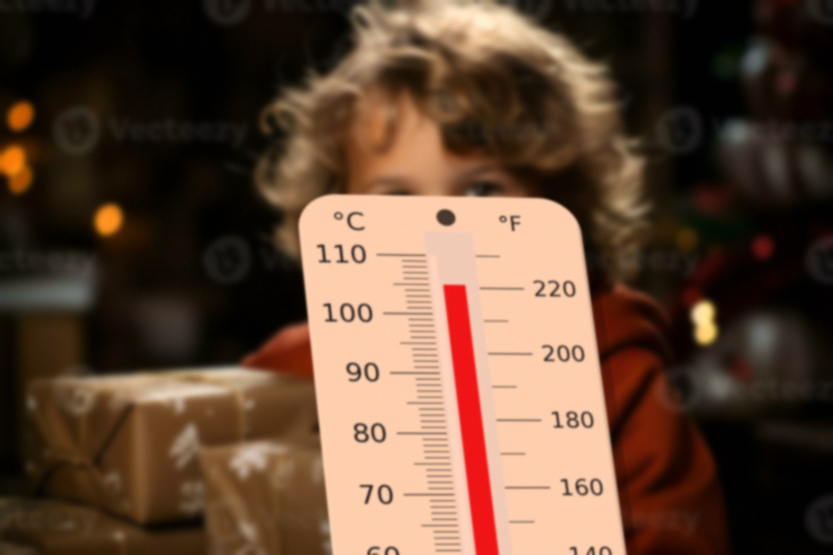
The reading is 105 °C
